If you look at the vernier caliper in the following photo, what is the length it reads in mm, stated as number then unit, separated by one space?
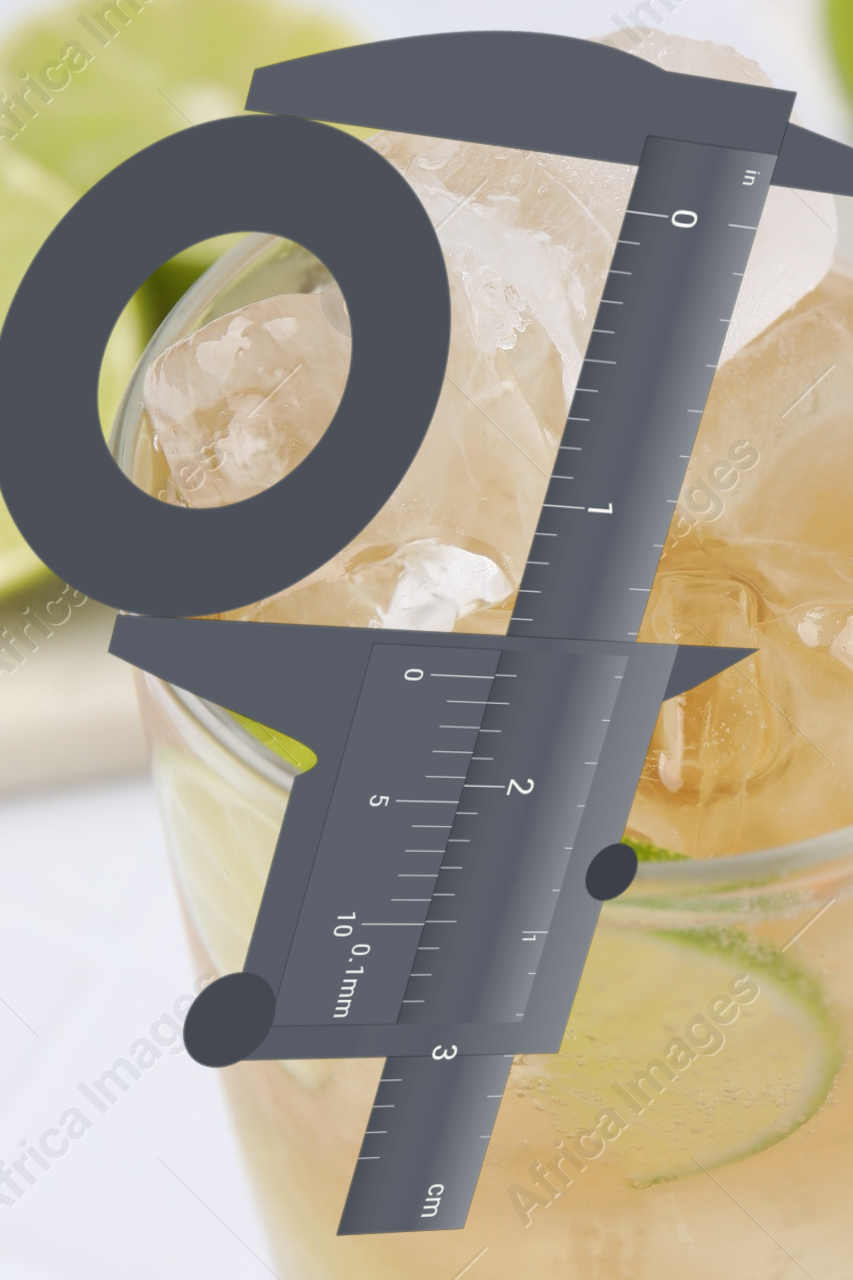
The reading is 16.1 mm
